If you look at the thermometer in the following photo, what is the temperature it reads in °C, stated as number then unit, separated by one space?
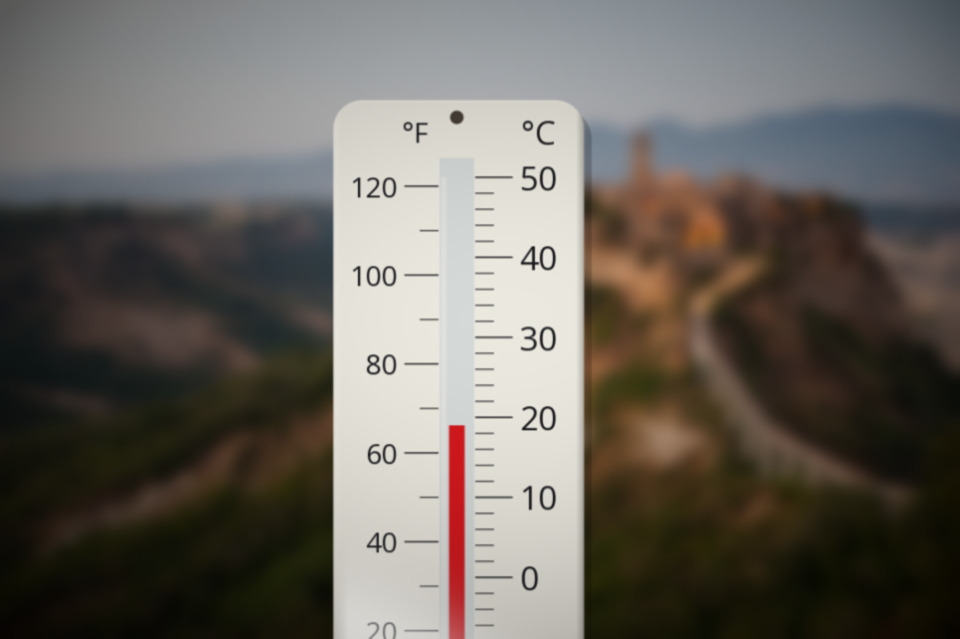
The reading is 19 °C
